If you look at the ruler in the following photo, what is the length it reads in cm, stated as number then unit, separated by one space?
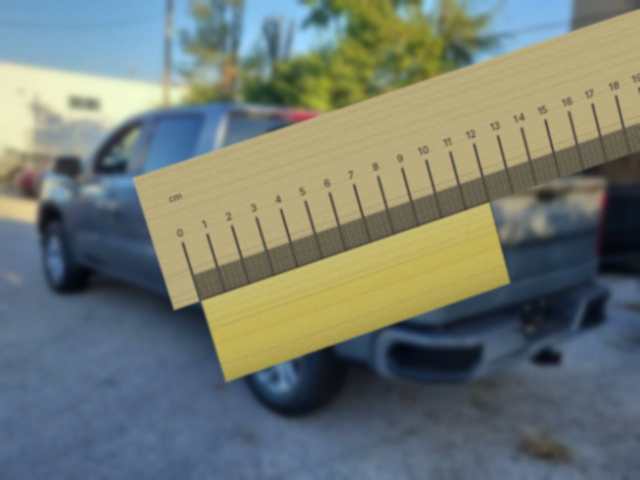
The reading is 12 cm
